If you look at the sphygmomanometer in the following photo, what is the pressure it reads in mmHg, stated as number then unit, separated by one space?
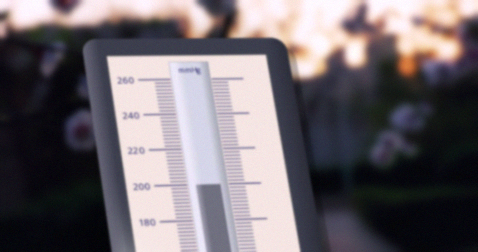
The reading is 200 mmHg
